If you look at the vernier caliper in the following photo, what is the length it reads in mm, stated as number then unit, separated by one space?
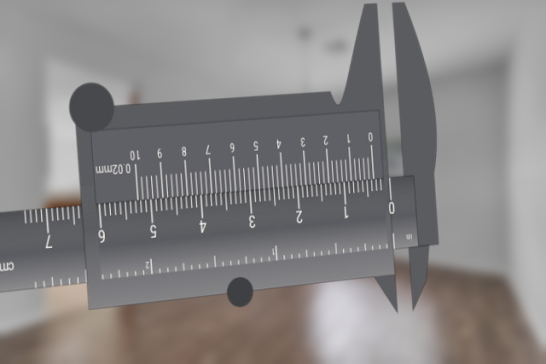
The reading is 3.5 mm
